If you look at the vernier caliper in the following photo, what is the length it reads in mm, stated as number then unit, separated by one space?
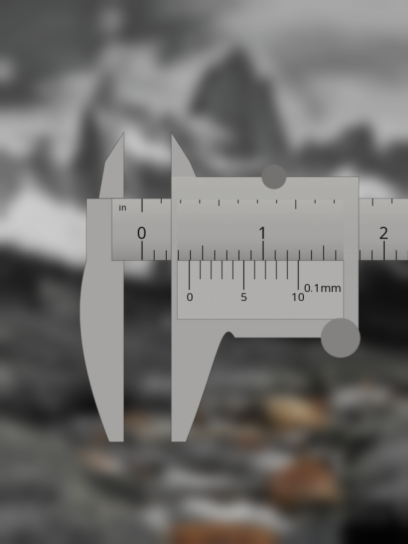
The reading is 3.9 mm
